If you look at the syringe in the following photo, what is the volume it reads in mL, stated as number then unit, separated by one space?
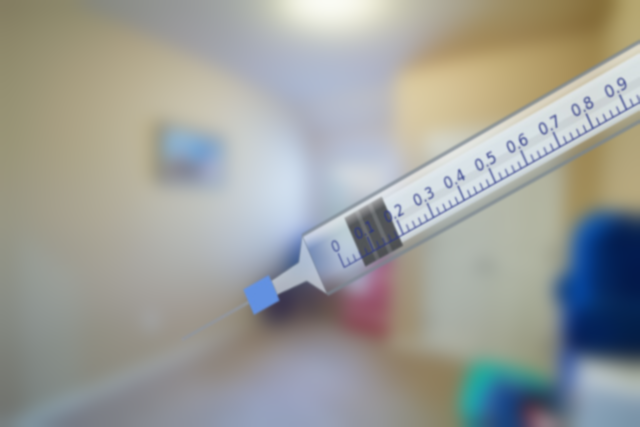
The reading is 0.06 mL
